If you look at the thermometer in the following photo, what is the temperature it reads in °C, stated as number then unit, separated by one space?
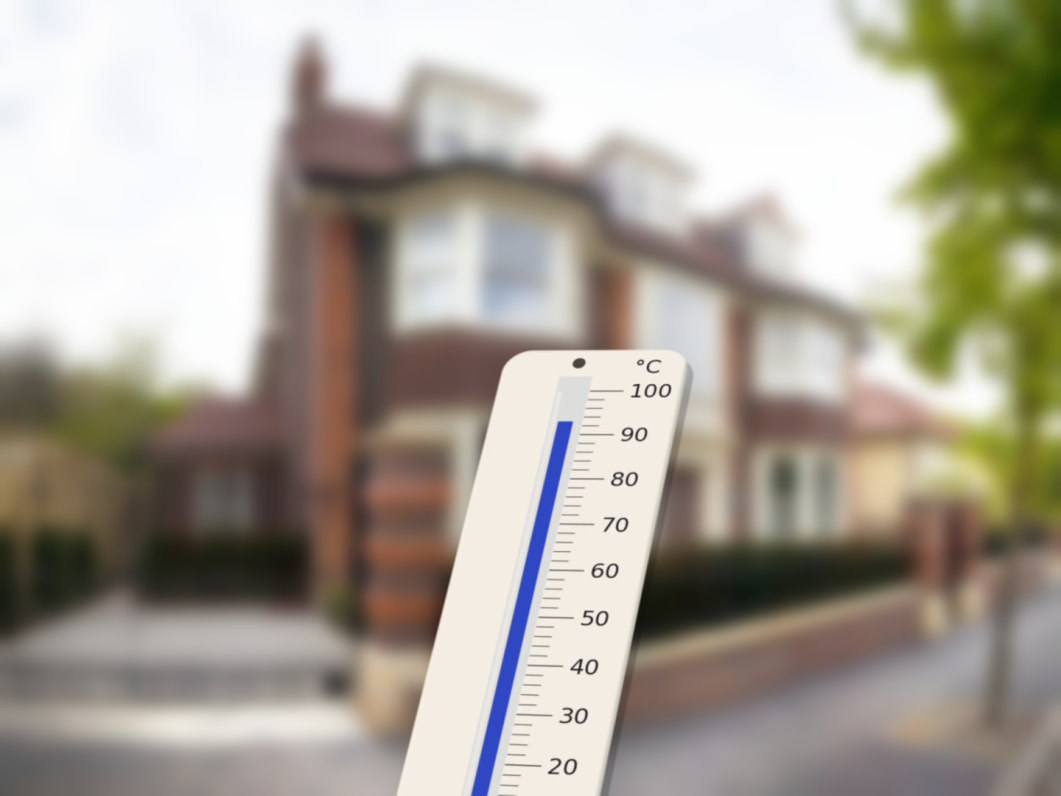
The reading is 93 °C
